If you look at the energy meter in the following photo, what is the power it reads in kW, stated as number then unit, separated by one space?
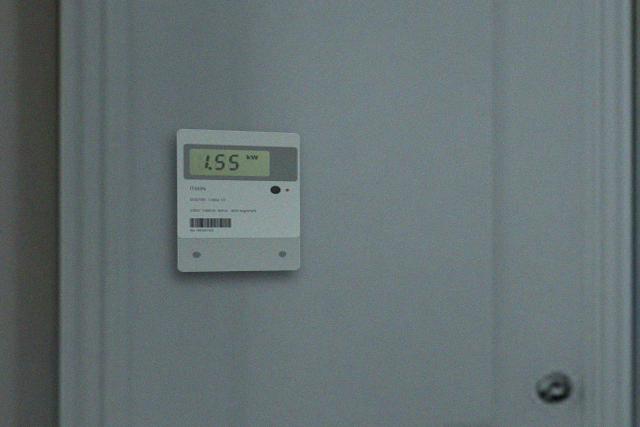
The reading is 1.55 kW
